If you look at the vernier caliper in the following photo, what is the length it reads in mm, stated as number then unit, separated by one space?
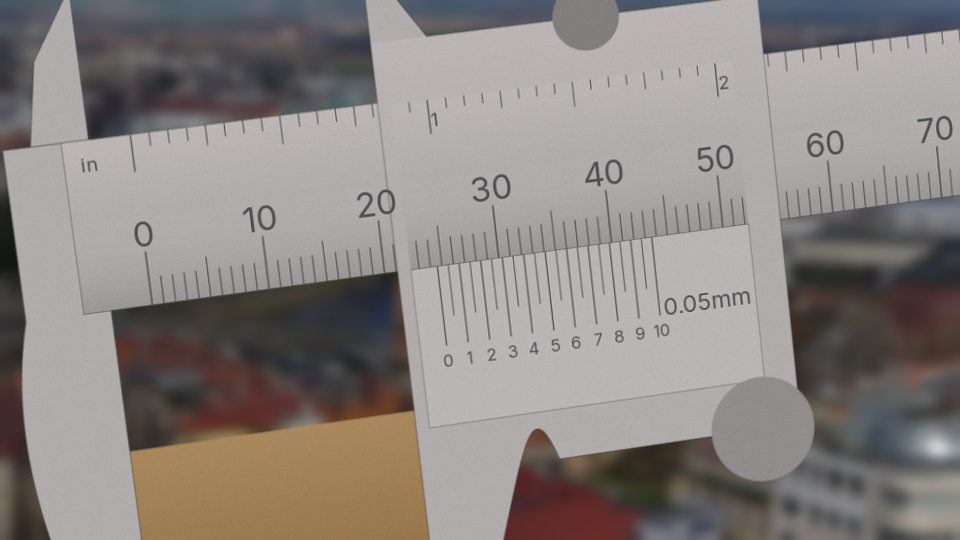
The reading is 24.6 mm
